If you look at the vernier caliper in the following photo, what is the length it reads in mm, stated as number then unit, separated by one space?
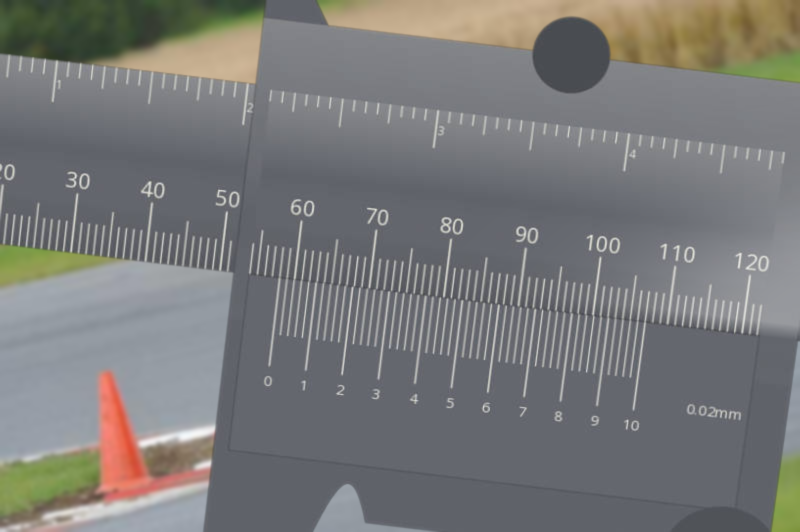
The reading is 58.0 mm
